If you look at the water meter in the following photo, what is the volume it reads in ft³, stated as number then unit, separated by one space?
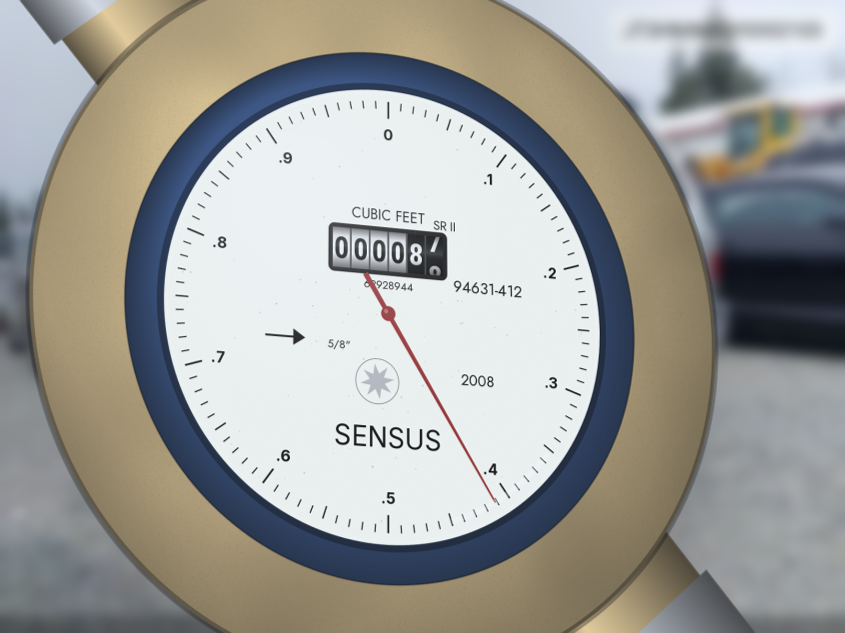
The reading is 87.41 ft³
